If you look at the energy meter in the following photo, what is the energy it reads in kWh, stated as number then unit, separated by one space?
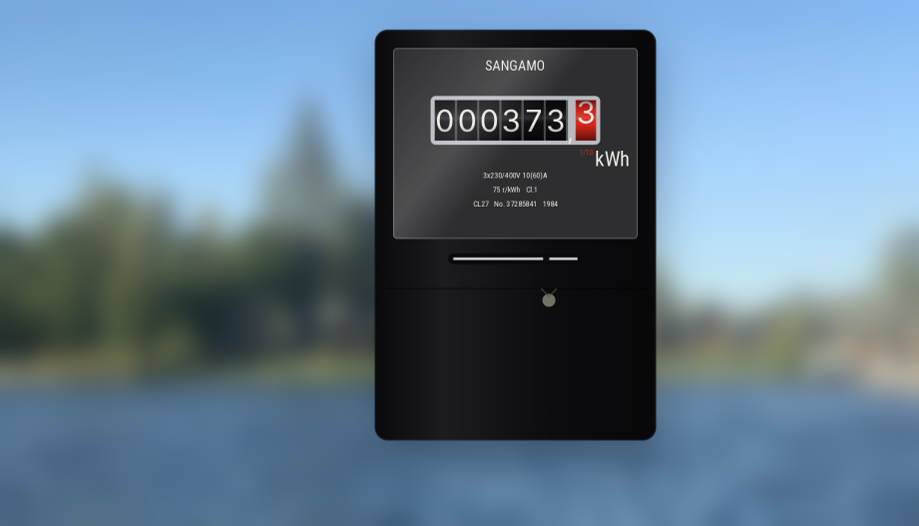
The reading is 373.3 kWh
